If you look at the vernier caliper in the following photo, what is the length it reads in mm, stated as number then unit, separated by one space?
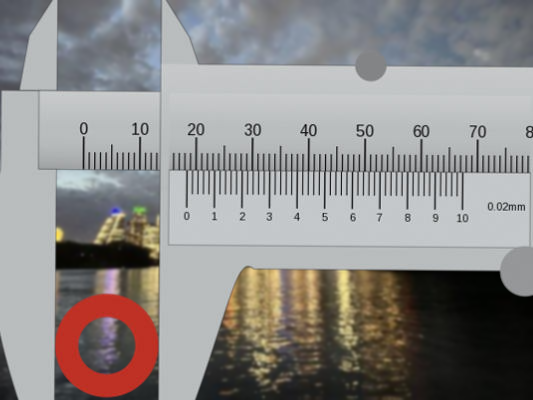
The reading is 18.4 mm
